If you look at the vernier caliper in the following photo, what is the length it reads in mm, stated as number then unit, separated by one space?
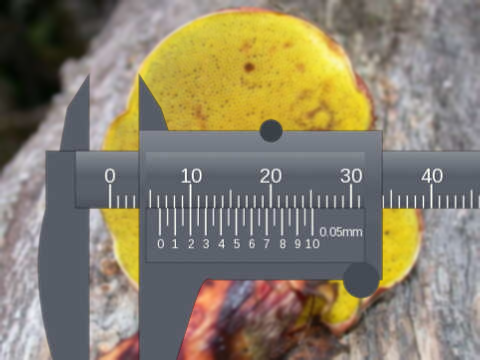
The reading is 6.2 mm
